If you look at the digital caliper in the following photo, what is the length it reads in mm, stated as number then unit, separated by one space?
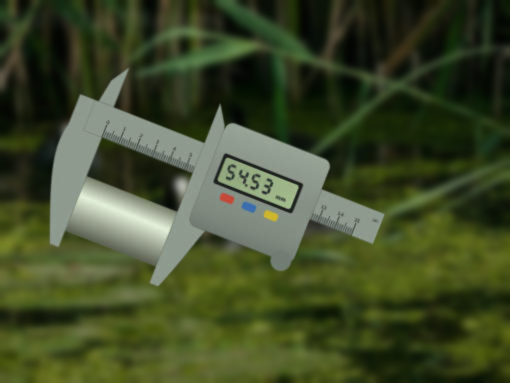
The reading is 54.53 mm
